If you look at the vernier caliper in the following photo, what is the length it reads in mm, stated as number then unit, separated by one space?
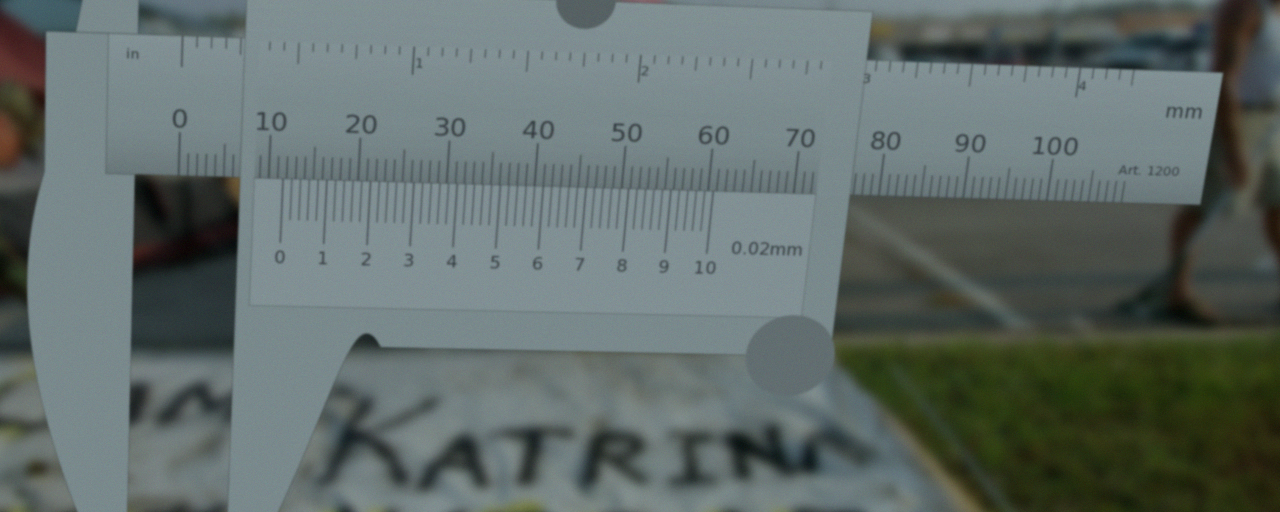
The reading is 11.6 mm
